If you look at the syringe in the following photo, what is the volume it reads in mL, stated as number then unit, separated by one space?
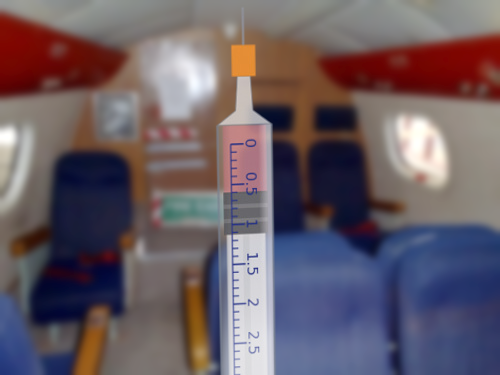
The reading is 0.6 mL
